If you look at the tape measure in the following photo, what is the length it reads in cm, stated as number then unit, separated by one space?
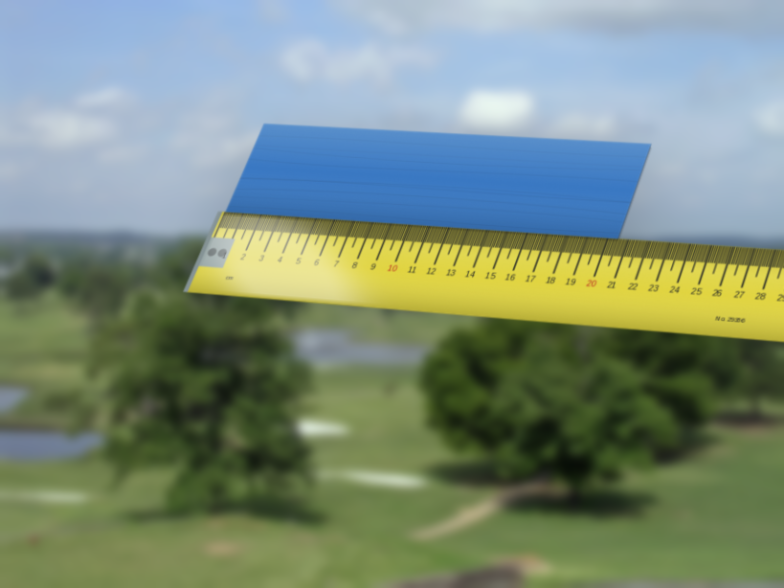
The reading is 20.5 cm
